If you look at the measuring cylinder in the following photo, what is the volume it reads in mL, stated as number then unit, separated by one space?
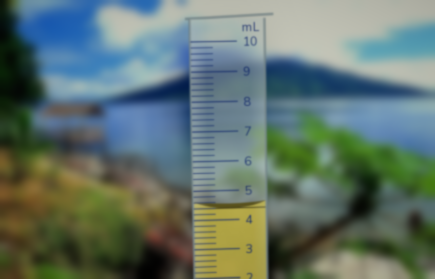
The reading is 4.4 mL
